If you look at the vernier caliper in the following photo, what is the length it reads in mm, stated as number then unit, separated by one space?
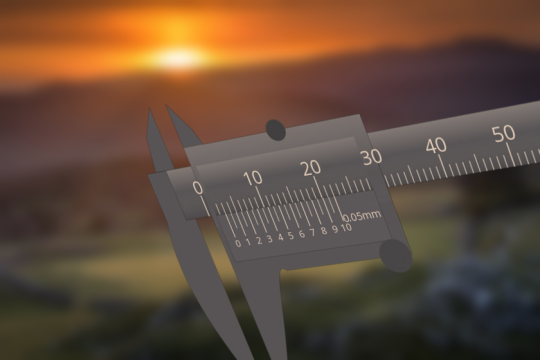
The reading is 3.0 mm
